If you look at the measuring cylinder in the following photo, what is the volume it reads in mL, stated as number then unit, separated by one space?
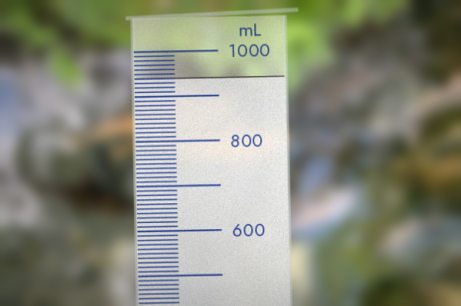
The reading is 940 mL
